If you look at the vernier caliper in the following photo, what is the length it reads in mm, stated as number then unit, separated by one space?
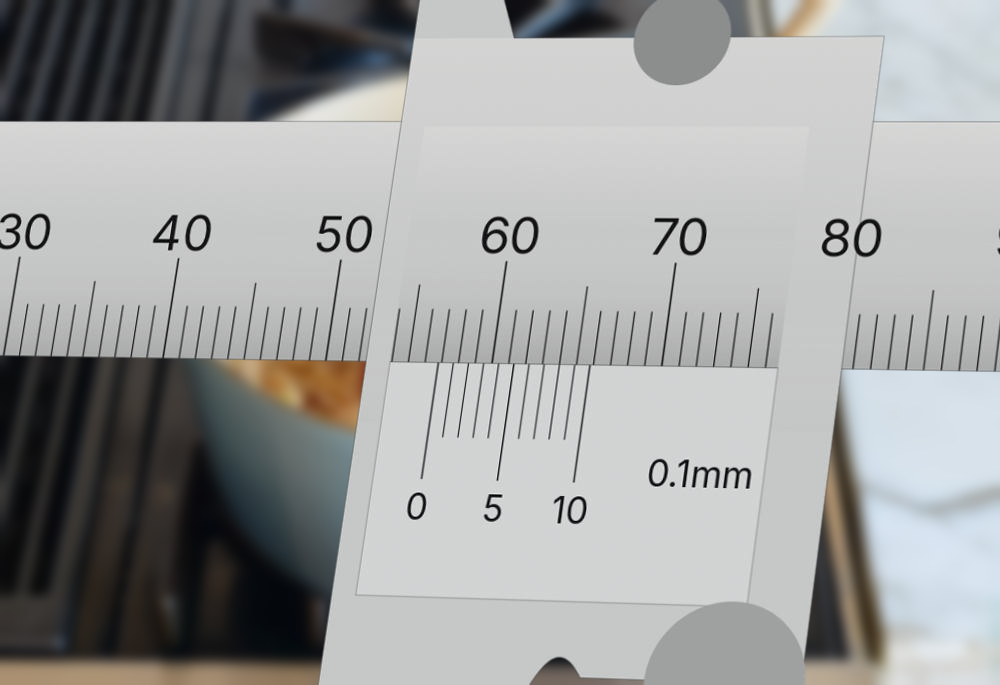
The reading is 56.8 mm
